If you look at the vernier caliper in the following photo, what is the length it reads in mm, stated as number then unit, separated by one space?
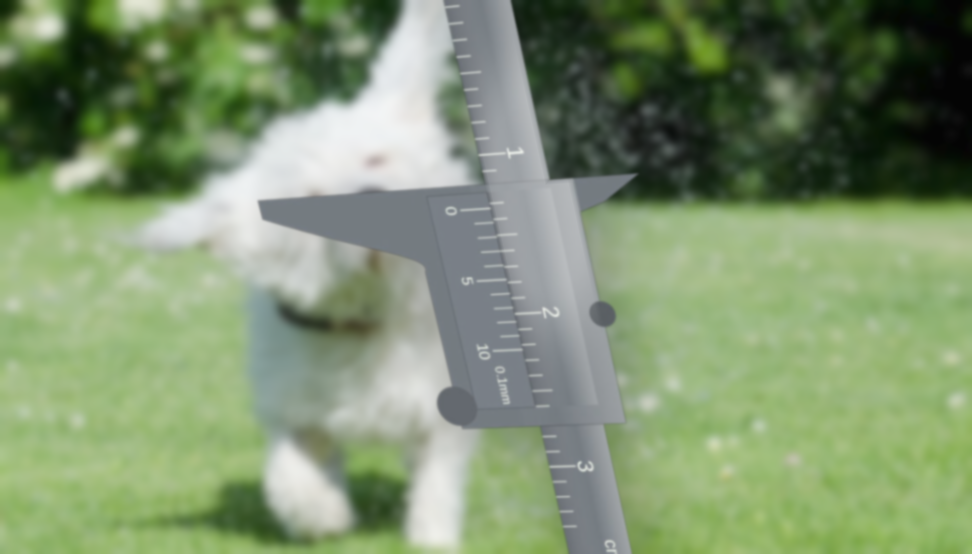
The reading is 13.3 mm
